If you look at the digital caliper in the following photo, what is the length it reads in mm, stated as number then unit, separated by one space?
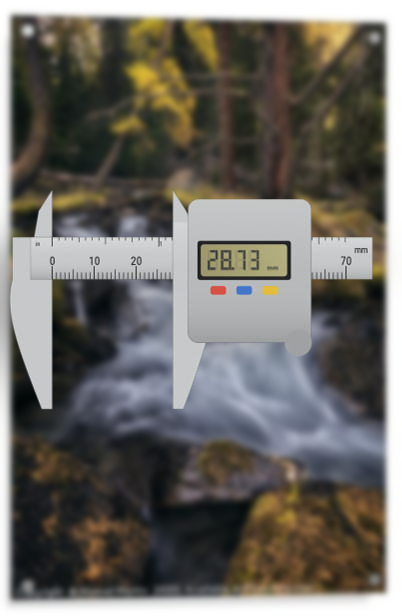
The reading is 28.73 mm
